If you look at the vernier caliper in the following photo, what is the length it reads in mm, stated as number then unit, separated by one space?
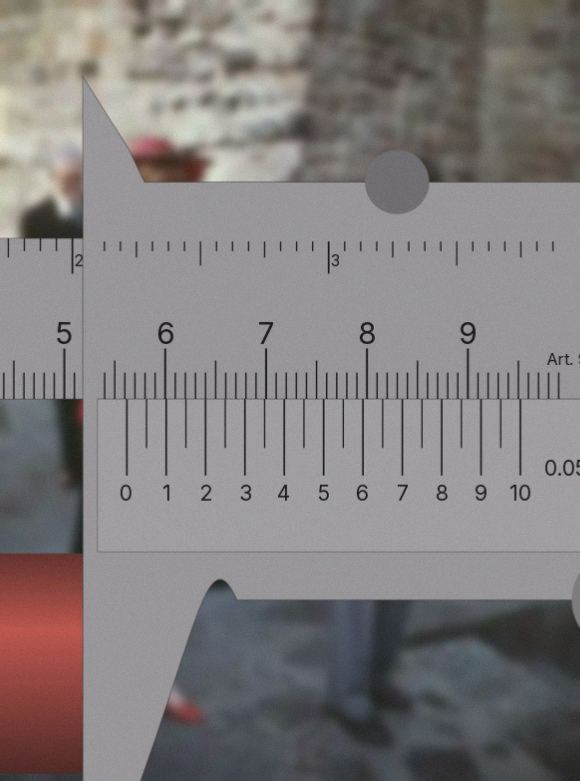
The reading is 56.2 mm
